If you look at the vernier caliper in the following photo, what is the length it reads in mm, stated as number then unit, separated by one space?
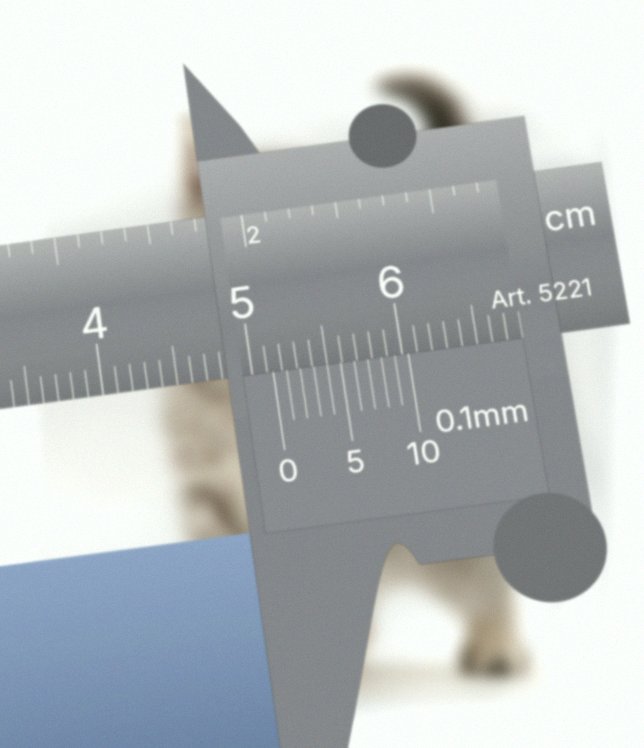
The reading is 51.4 mm
